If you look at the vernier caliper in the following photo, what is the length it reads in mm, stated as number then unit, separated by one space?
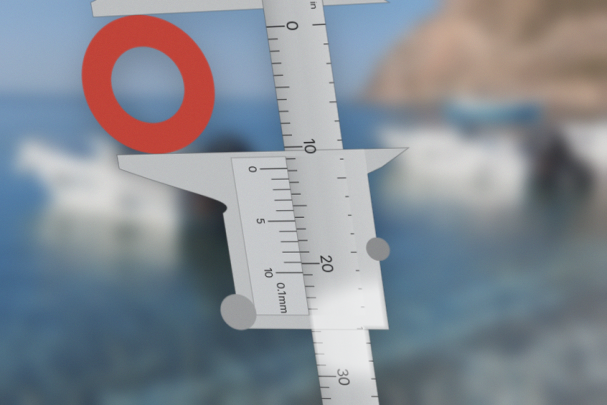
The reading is 11.8 mm
